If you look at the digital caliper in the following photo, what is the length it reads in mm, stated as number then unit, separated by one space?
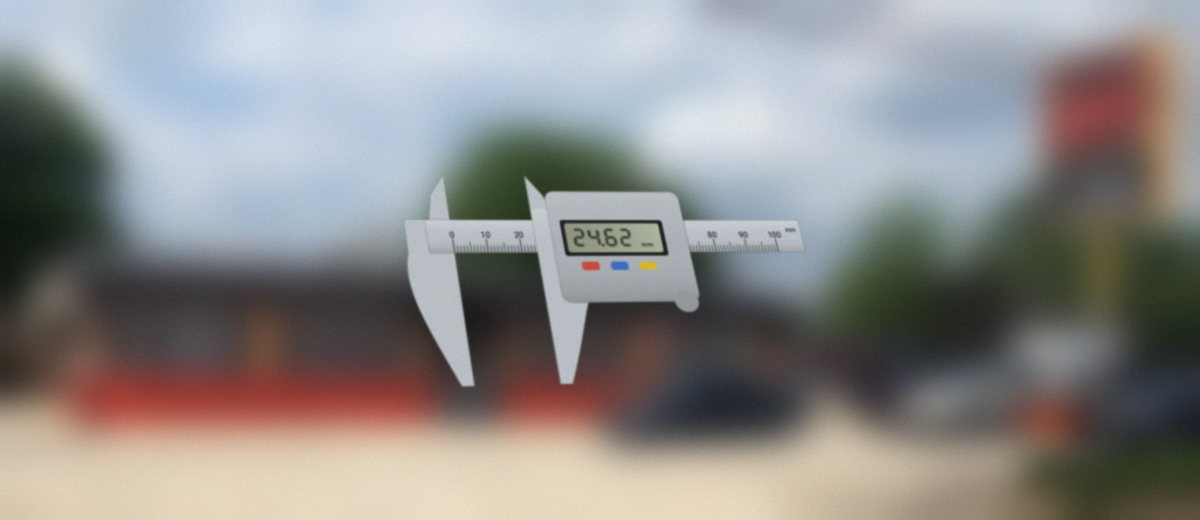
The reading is 24.62 mm
